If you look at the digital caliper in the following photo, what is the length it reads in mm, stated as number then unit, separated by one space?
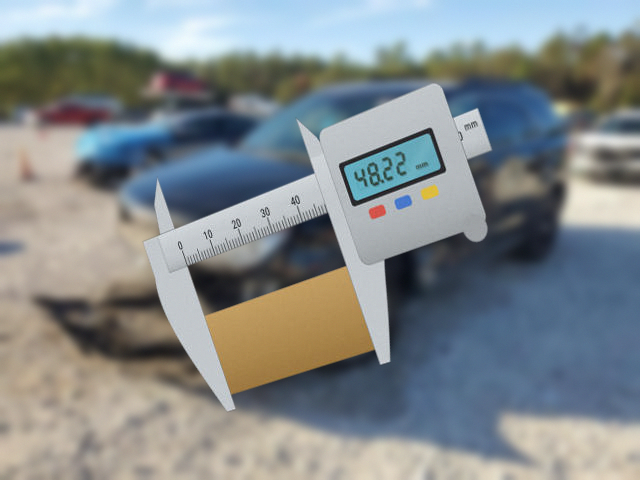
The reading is 48.22 mm
